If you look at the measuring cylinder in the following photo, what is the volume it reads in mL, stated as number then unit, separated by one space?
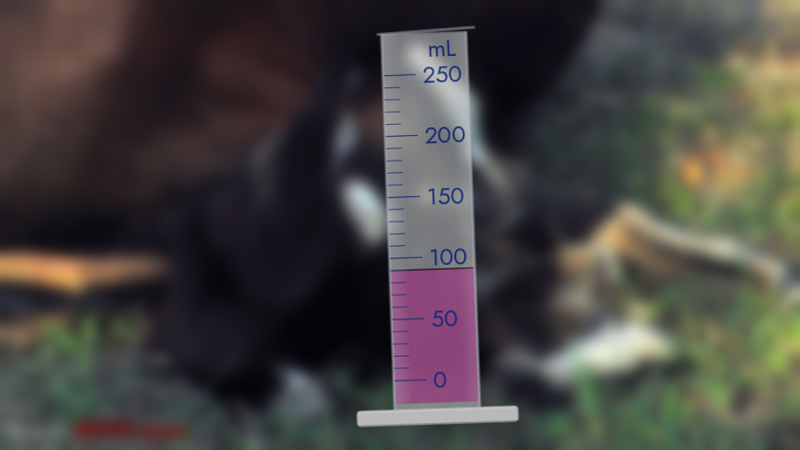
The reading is 90 mL
